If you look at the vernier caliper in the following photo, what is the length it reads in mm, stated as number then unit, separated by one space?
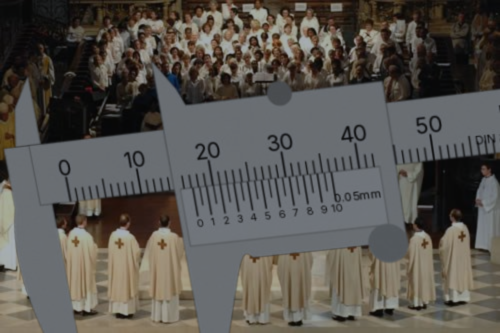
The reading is 17.2 mm
